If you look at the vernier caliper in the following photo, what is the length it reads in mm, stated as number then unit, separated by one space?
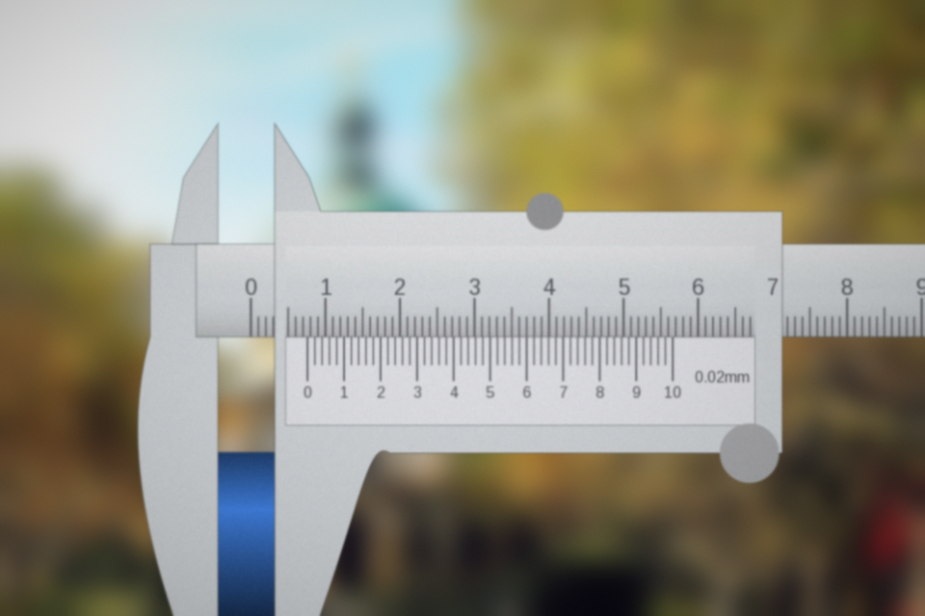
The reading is 7.6 mm
